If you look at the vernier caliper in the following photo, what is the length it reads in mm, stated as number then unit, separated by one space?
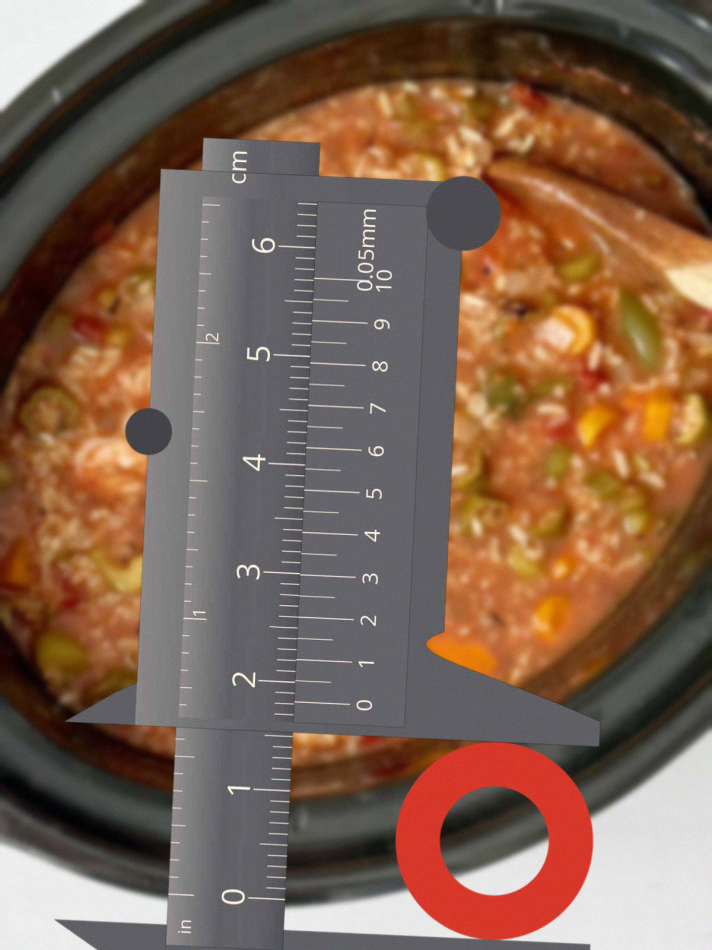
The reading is 18.2 mm
